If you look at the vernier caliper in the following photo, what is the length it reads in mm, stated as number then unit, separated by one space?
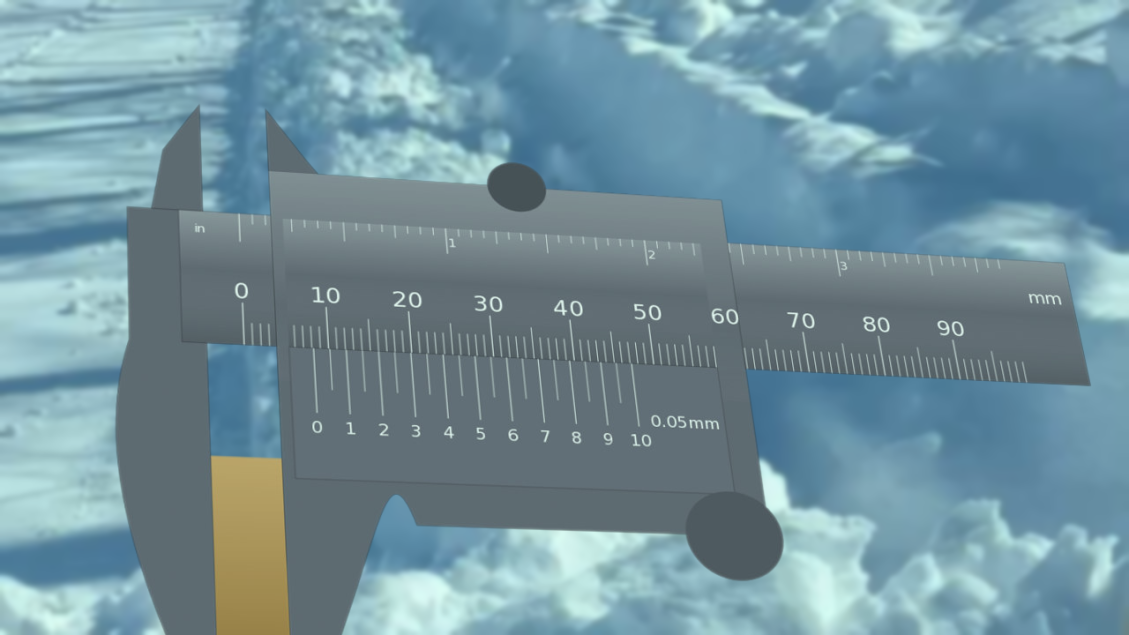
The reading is 8.2 mm
